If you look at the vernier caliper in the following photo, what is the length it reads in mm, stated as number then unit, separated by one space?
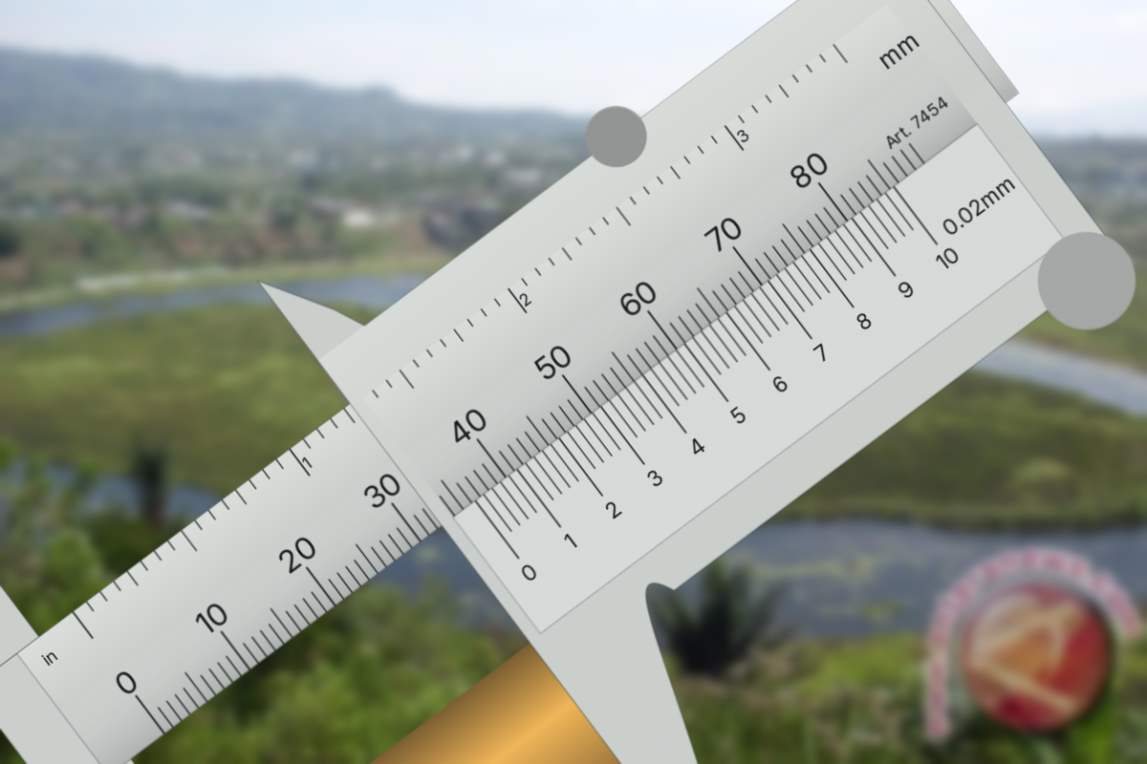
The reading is 36.4 mm
